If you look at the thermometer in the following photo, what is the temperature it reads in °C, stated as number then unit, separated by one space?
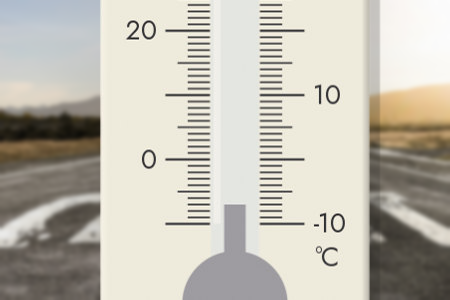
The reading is -7 °C
